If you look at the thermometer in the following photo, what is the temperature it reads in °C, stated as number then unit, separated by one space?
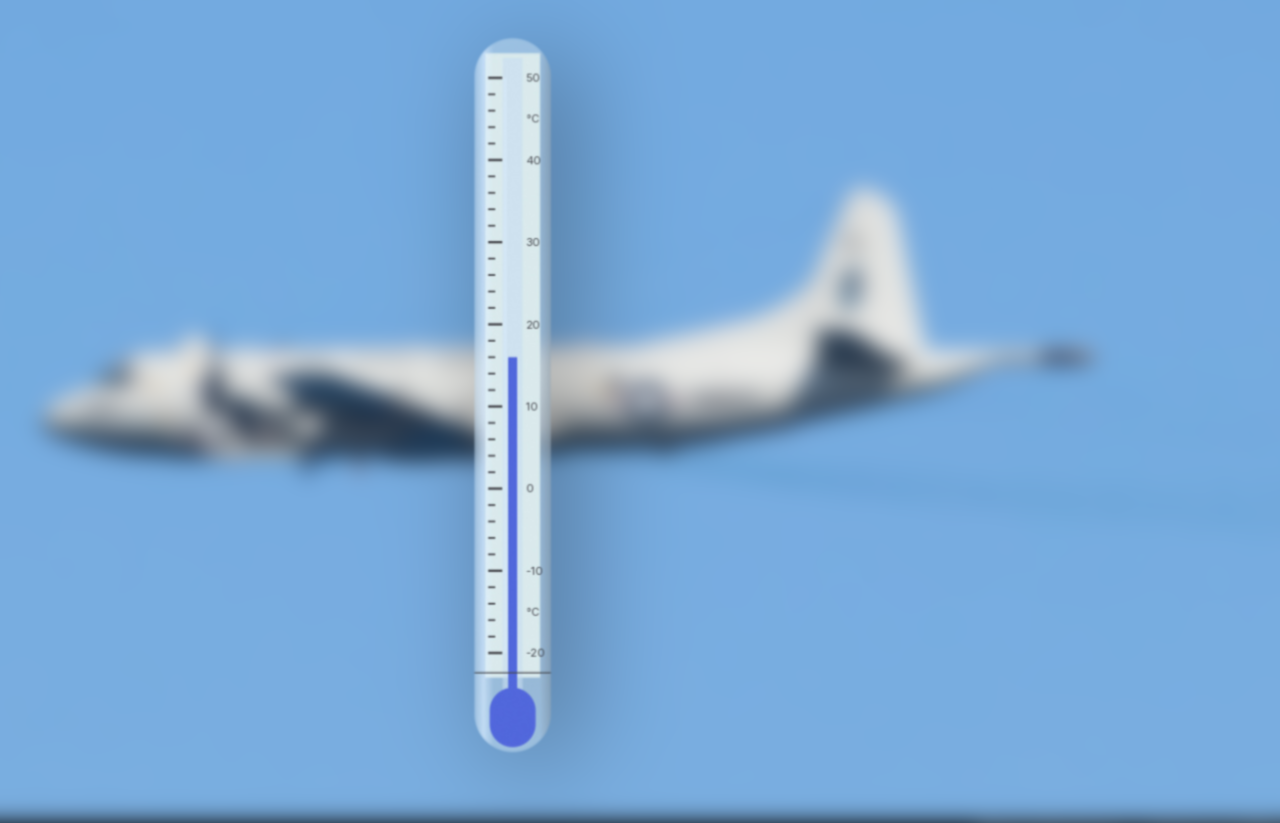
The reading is 16 °C
